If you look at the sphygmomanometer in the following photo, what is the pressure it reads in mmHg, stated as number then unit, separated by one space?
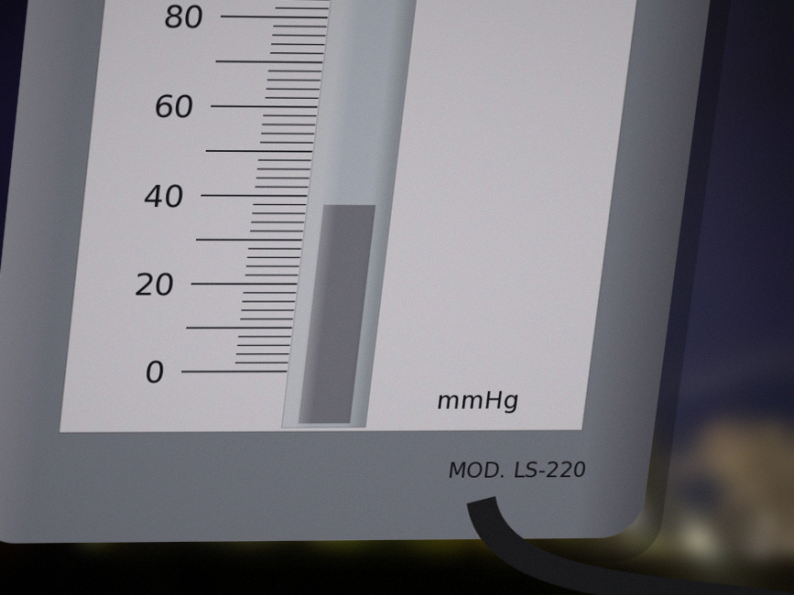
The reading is 38 mmHg
